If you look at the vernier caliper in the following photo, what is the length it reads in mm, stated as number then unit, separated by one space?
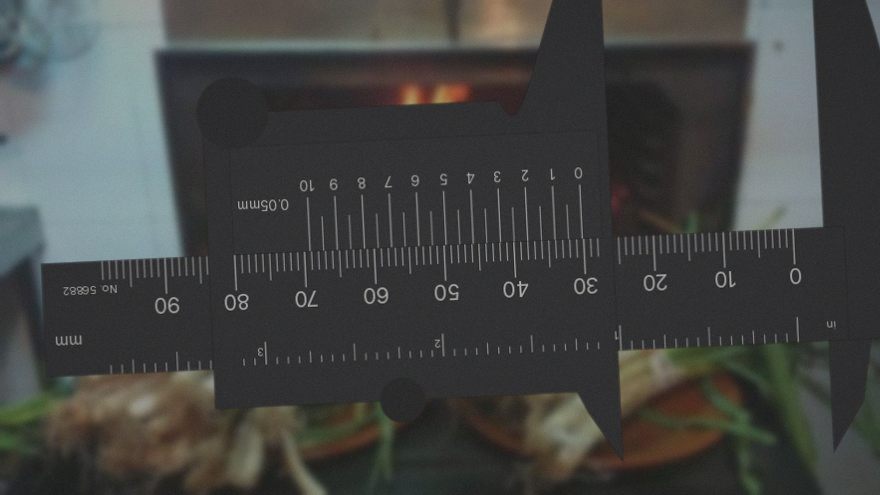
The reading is 30.2 mm
